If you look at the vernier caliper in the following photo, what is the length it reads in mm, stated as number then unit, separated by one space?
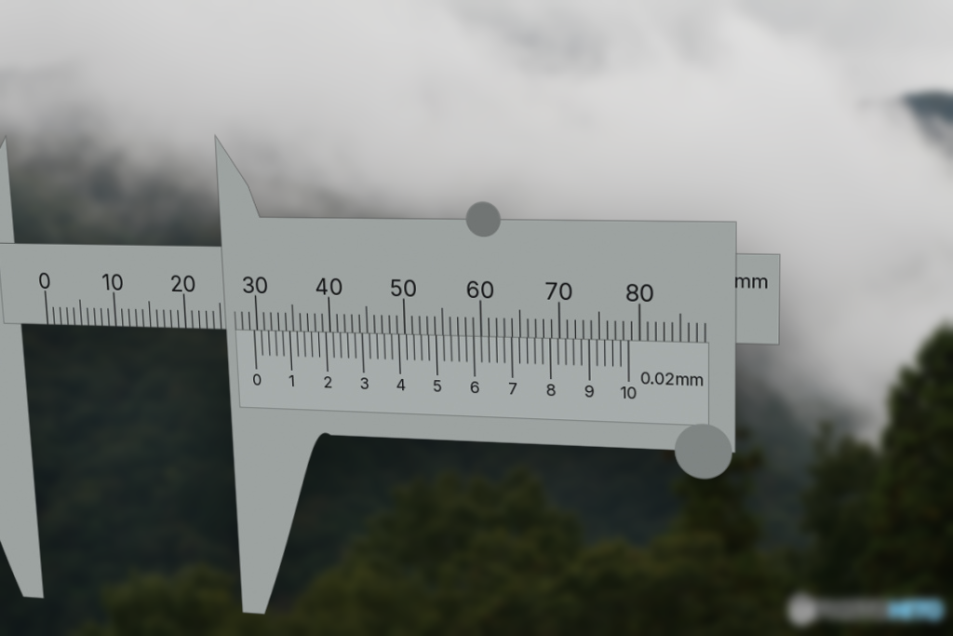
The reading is 29.6 mm
